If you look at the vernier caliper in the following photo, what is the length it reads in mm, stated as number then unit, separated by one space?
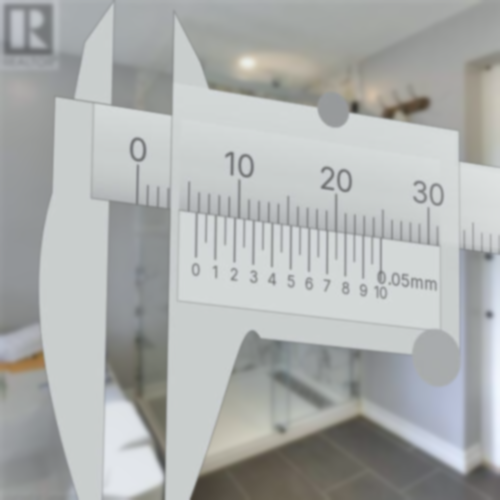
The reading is 5.8 mm
